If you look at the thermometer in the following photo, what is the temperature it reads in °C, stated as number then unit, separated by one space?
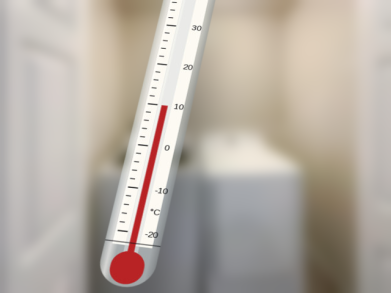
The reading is 10 °C
